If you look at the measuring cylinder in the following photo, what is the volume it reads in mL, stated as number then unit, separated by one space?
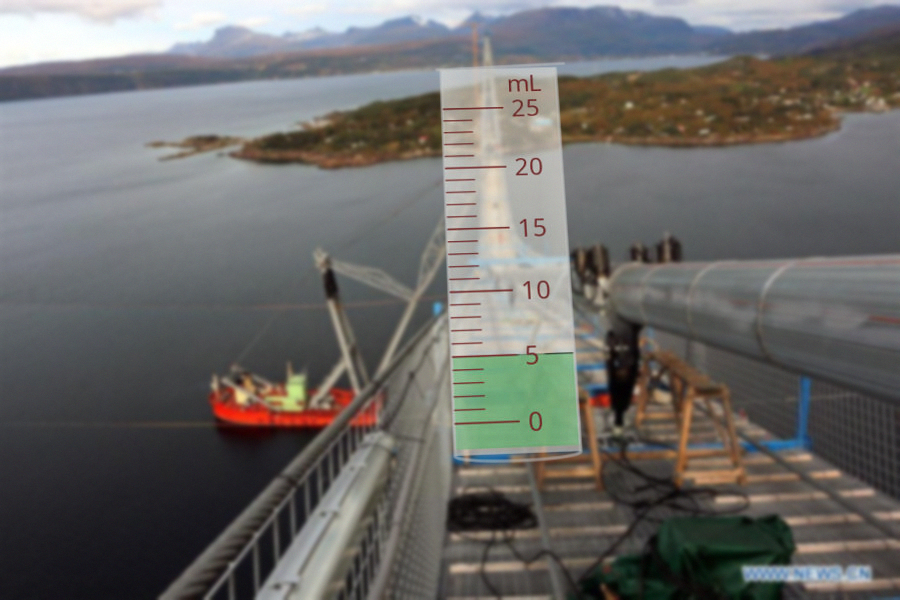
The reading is 5 mL
